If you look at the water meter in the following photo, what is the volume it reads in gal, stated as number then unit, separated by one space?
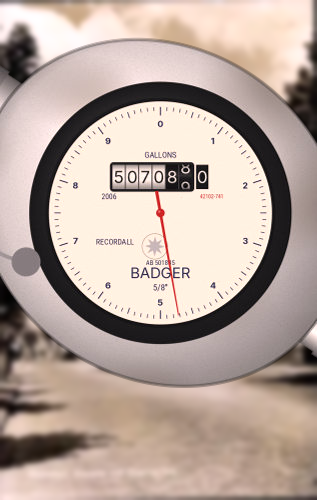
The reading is 5070884.7 gal
